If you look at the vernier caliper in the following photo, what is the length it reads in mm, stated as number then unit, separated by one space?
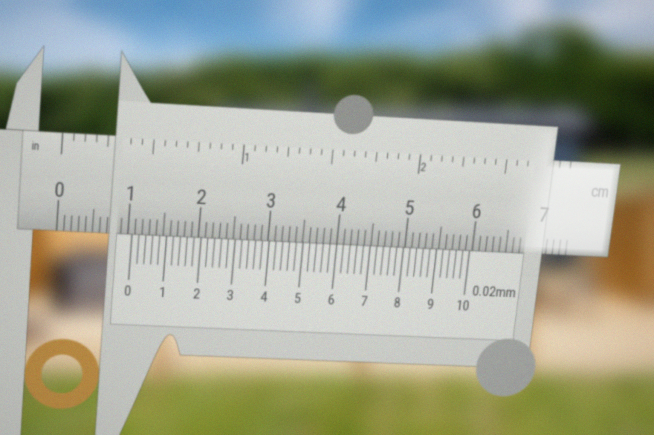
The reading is 10.6 mm
